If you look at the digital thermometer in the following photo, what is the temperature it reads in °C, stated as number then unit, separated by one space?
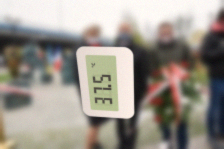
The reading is 37.5 °C
